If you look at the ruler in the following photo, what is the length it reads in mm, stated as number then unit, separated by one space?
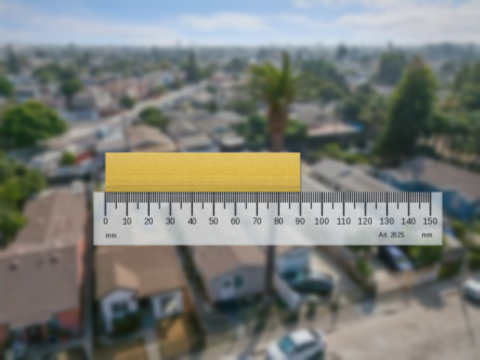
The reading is 90 mm
